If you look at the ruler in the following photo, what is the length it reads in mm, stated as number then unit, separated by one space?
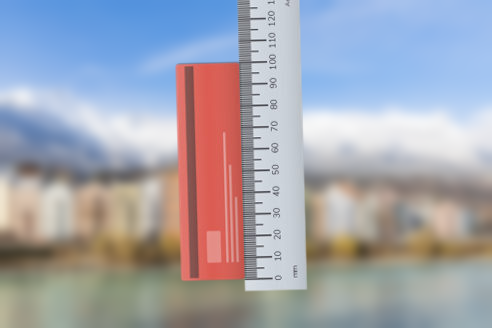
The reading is 100 mm
